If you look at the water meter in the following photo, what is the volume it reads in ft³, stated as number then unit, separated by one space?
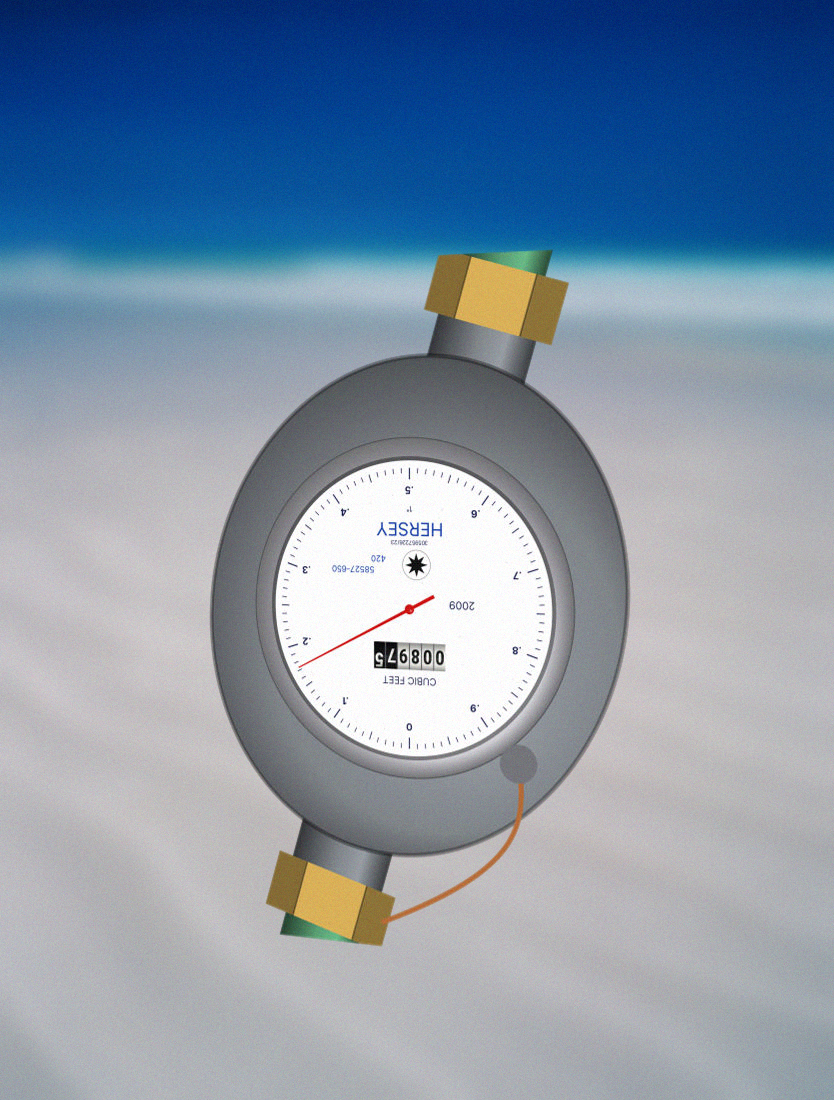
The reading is 8975.17 ft³
